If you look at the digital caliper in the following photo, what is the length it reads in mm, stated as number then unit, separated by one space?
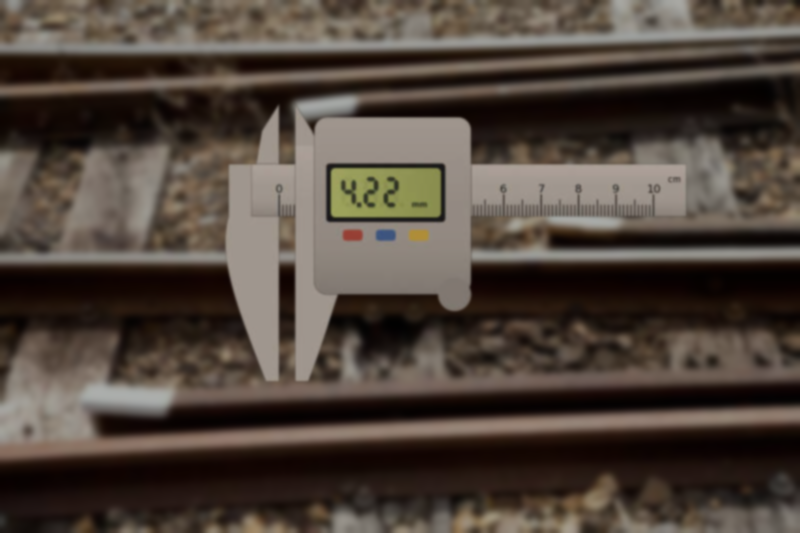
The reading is 4.22 mm
